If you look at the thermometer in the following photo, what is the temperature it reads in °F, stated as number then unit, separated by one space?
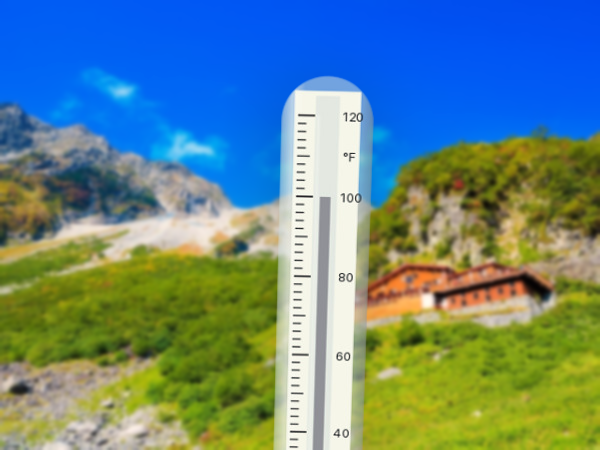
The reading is 100 °F
